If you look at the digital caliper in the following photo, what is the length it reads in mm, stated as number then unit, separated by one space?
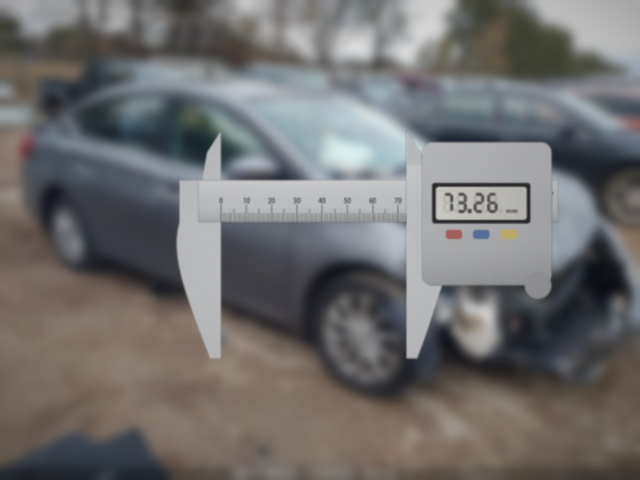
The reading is 73.26 mm
